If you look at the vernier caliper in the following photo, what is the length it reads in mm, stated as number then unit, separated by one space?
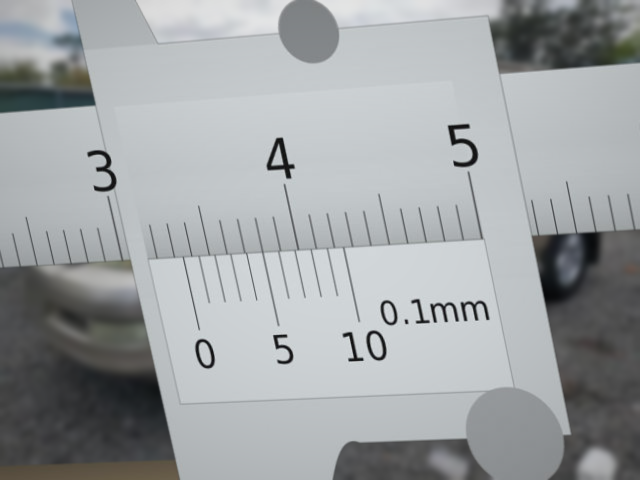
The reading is 33.5 mm
